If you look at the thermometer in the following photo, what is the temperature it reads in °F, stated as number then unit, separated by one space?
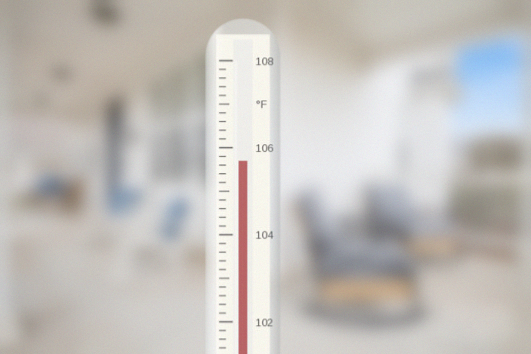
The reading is 105.7 °F
